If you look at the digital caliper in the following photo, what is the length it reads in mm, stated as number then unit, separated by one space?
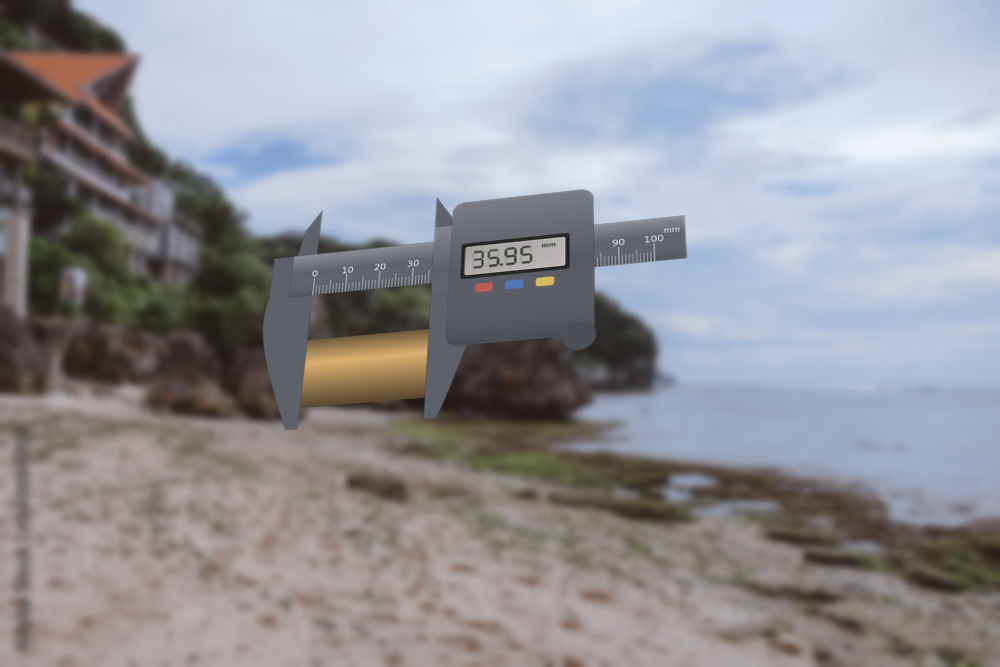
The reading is 35.95 mm
